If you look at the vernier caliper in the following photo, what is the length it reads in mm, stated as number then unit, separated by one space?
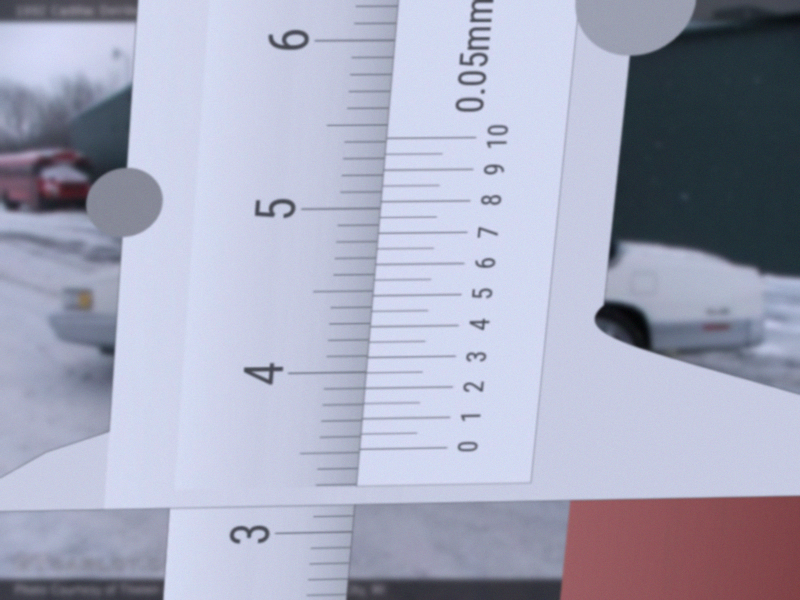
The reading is 35.2 mm
